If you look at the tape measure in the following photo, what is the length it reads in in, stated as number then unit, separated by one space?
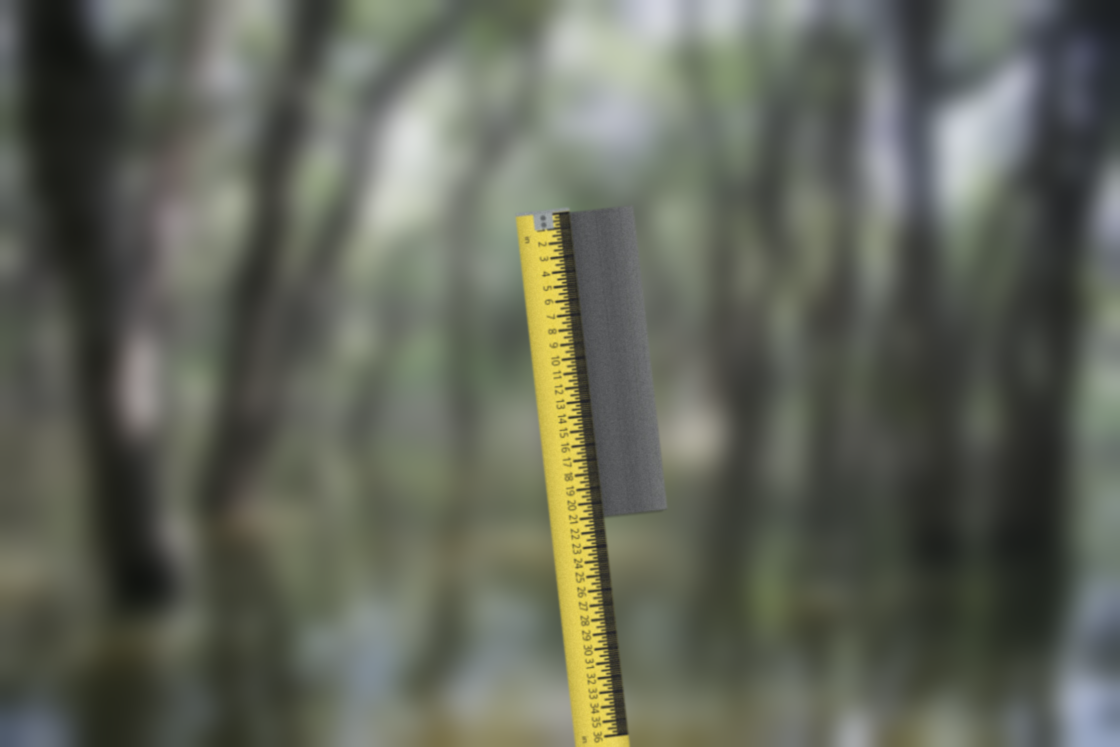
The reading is 21 in
